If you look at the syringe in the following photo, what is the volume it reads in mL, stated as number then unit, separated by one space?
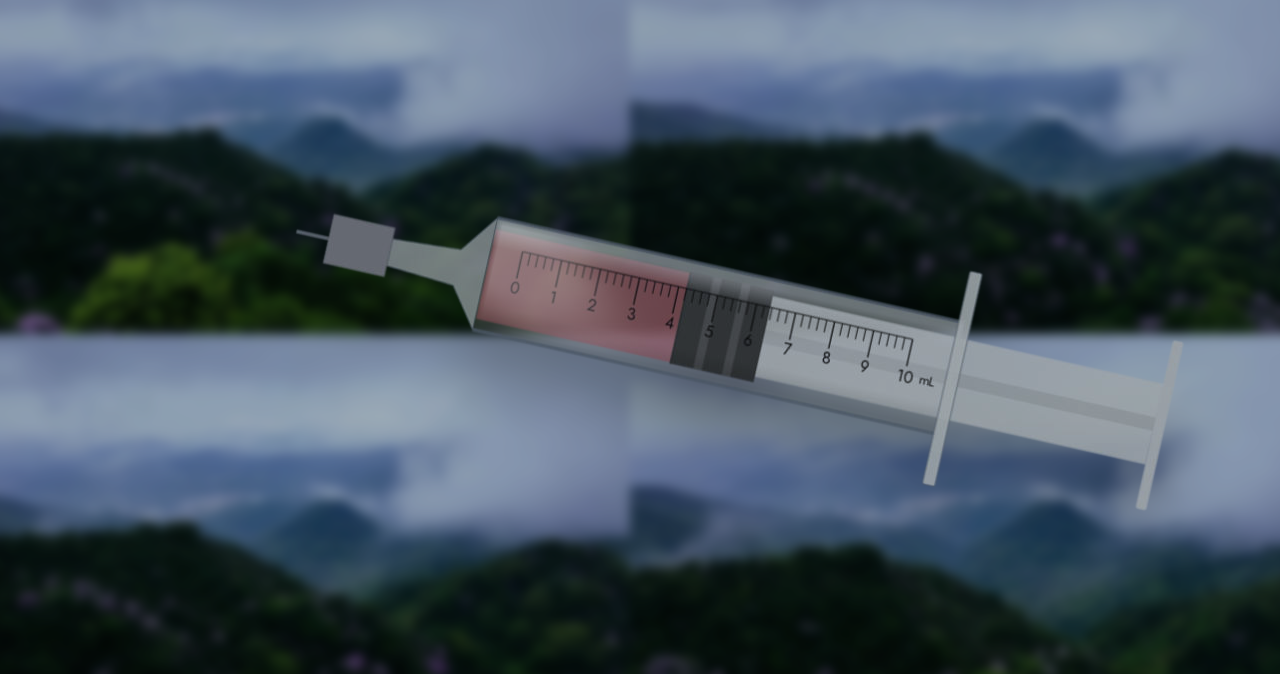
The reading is 4.2 mL
